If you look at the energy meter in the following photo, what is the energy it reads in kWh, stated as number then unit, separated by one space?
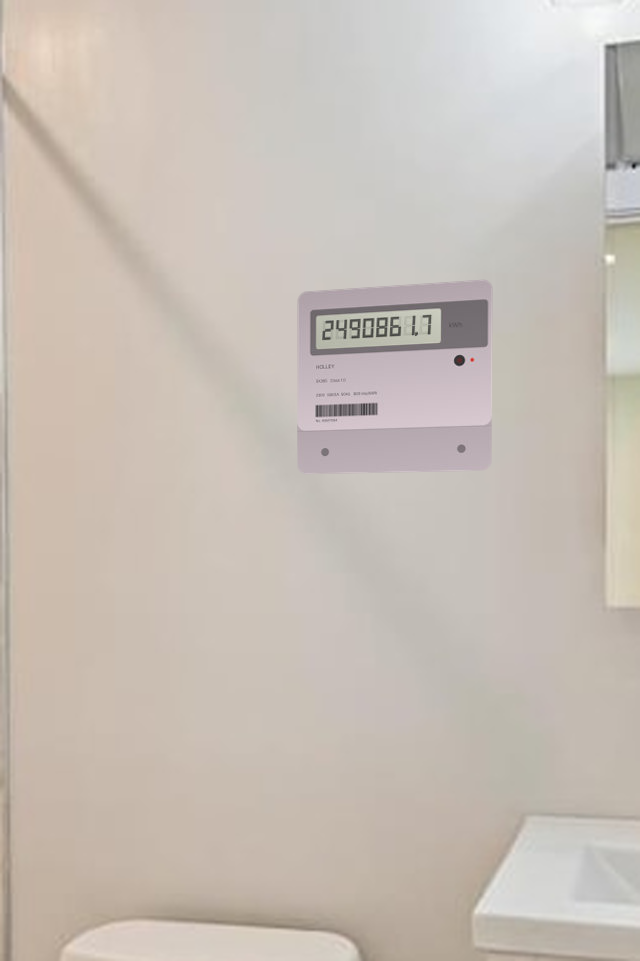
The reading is 2490861.7 kWh
